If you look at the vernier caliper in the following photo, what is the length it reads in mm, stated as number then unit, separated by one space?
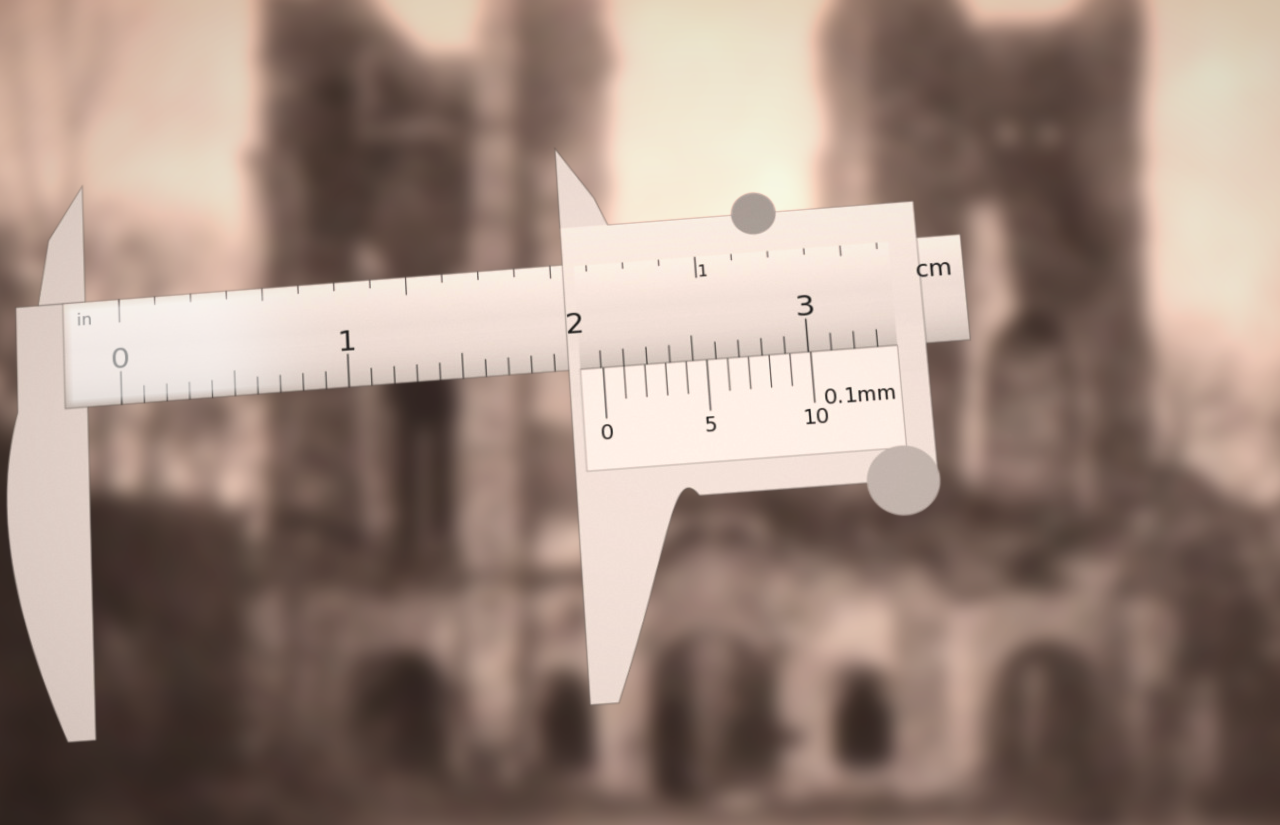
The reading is 21.1 mm
